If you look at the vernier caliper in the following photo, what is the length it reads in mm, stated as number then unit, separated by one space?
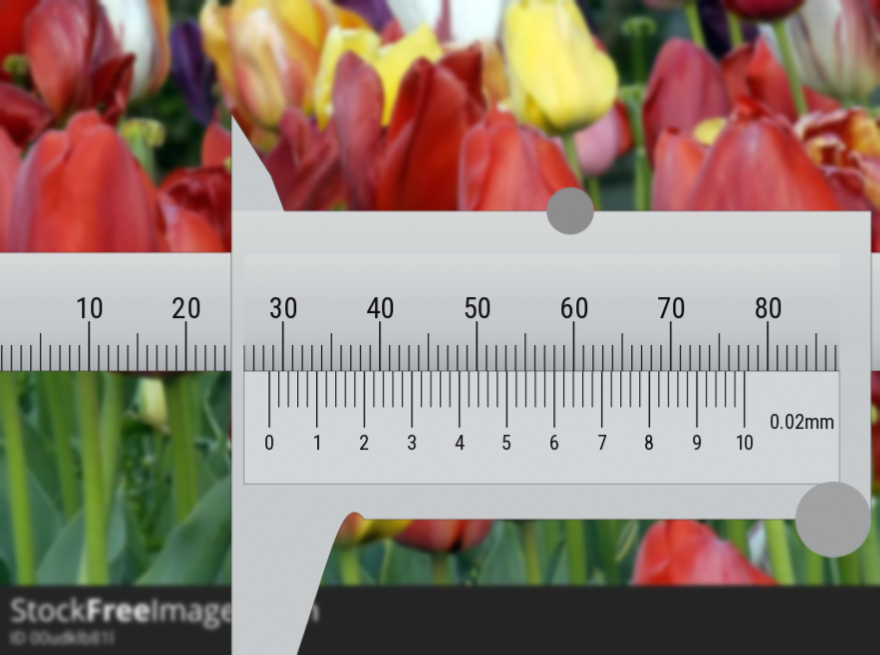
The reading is 28.6 mm
